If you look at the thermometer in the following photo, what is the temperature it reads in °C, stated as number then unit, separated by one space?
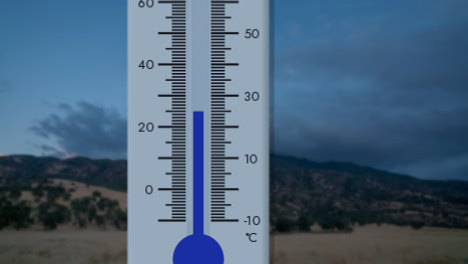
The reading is 25 °C
